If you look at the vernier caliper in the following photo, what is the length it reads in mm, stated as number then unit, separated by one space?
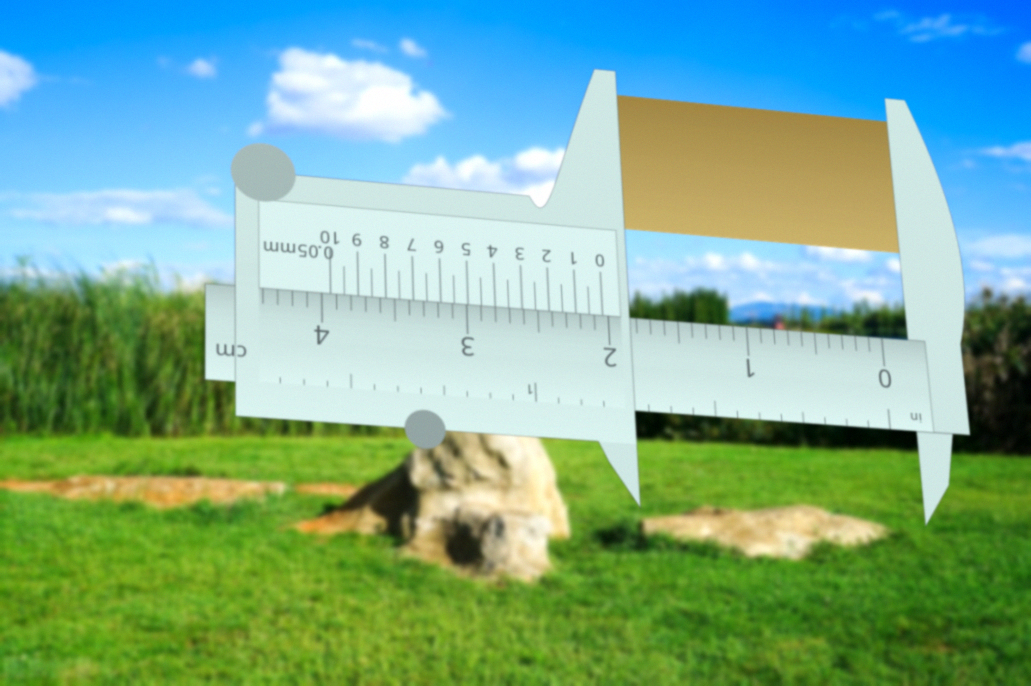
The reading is 20.4 mm
